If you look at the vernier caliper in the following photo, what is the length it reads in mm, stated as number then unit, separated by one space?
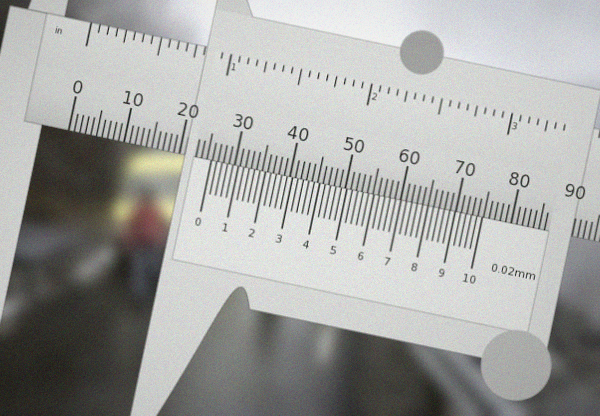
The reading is 25.8 mm
